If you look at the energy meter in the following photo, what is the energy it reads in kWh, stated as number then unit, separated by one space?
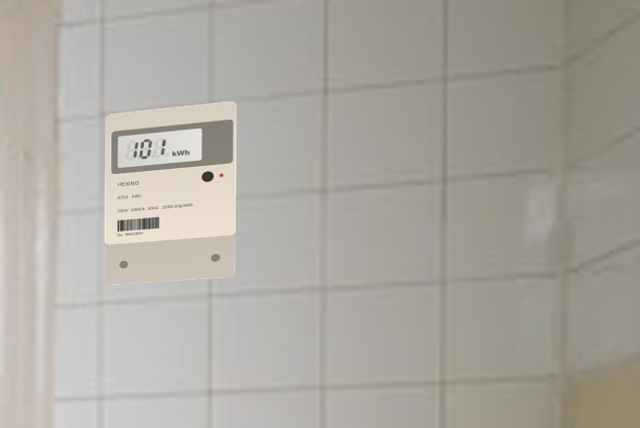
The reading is 101 kWh
